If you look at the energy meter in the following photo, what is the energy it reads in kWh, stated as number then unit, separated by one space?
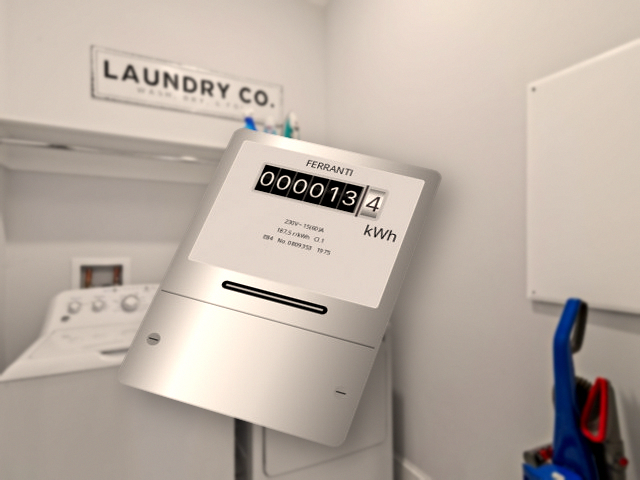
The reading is 13.4 kWh
